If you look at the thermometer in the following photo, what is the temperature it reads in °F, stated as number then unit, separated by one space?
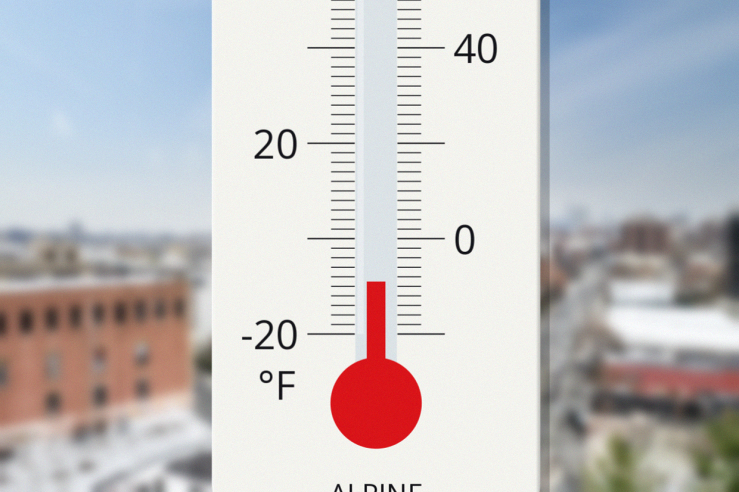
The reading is -9 °F
